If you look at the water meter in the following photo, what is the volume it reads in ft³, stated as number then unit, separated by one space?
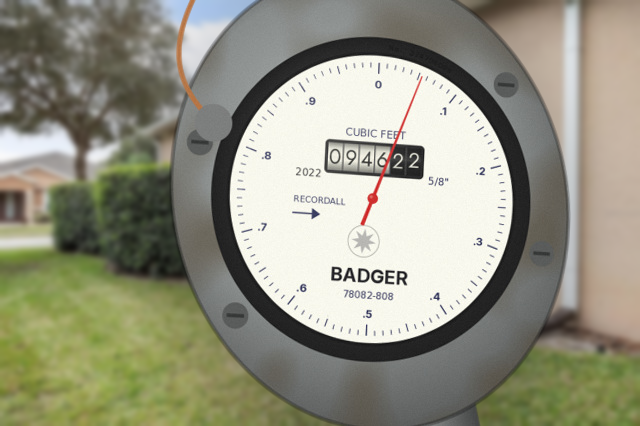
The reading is 94622.05 ft³
